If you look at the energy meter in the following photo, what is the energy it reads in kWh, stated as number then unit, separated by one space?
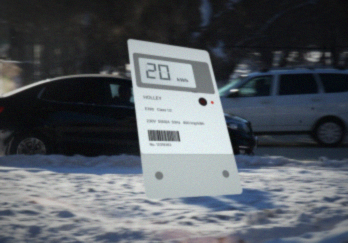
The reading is 20 kWh
